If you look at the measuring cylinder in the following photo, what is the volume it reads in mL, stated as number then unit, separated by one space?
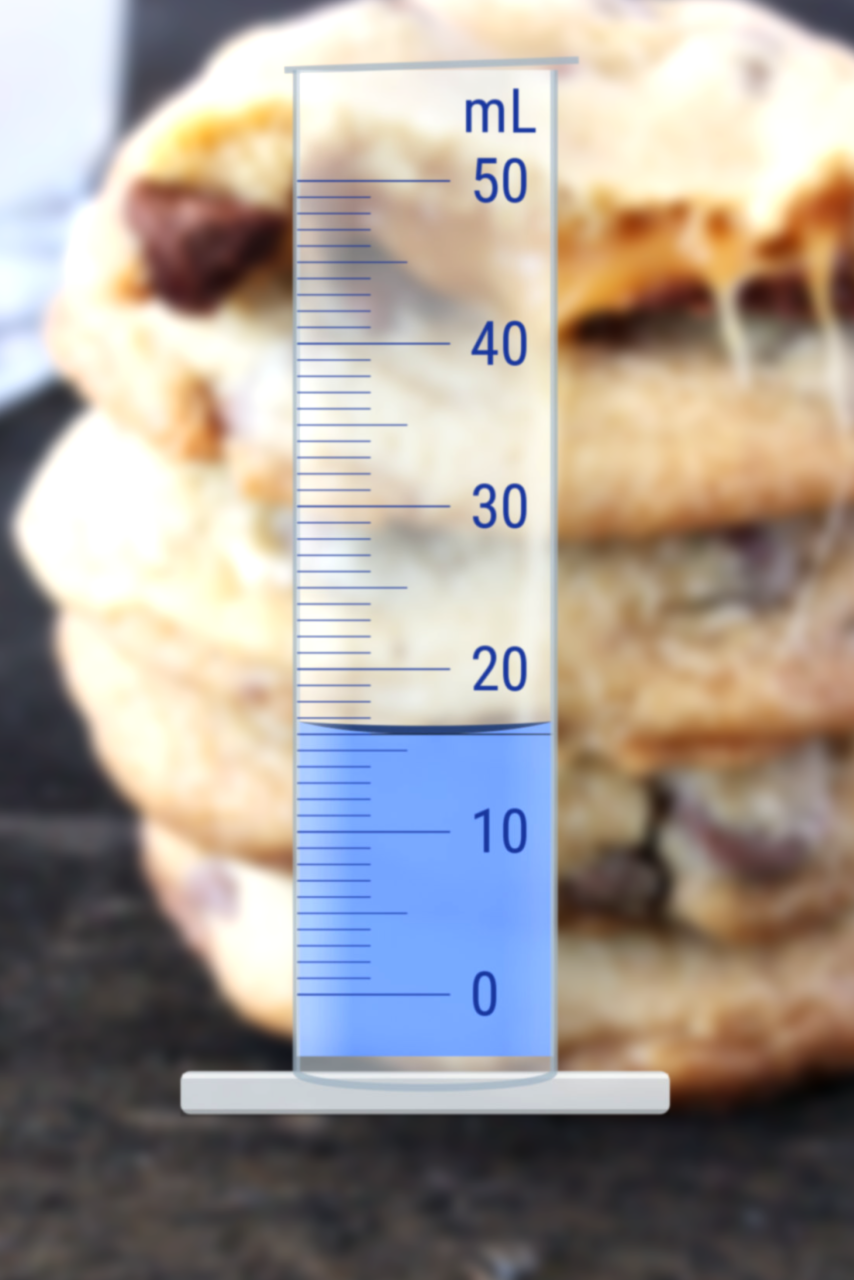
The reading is 16 mL
